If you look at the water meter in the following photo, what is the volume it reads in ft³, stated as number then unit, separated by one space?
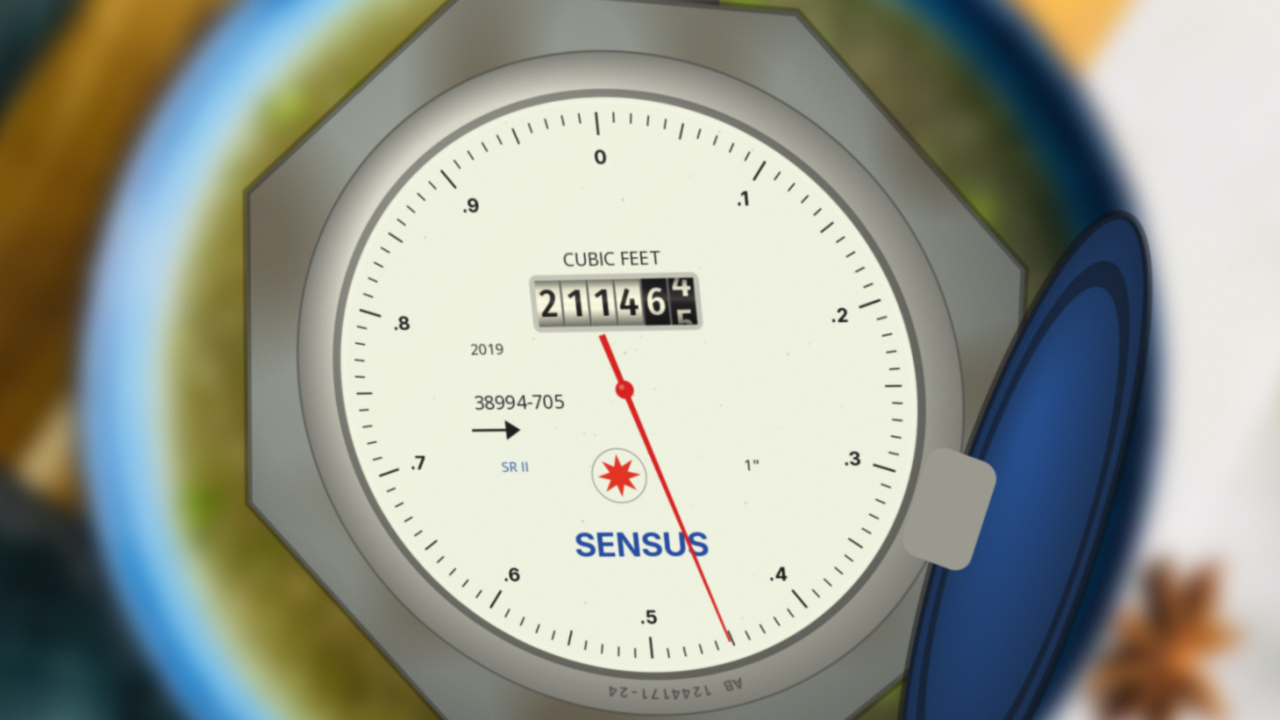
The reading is 211464.45 ft³
